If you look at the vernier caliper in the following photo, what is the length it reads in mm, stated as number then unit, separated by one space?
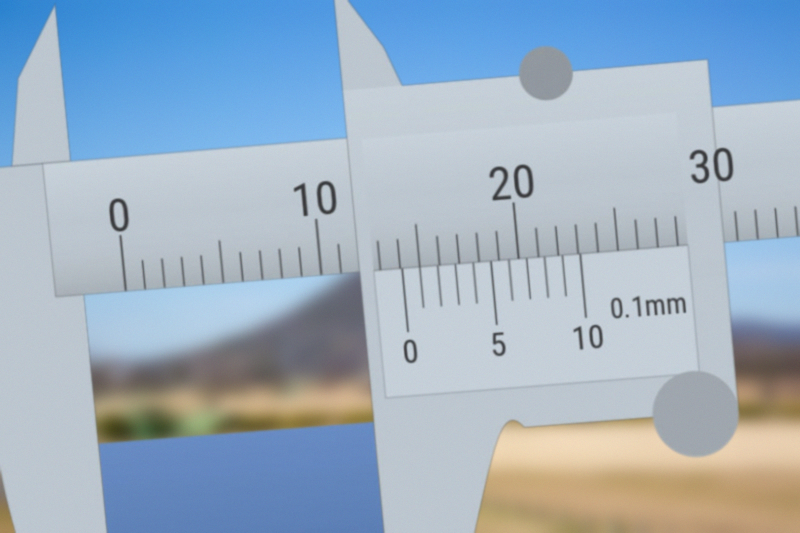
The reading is 14.1 mm
